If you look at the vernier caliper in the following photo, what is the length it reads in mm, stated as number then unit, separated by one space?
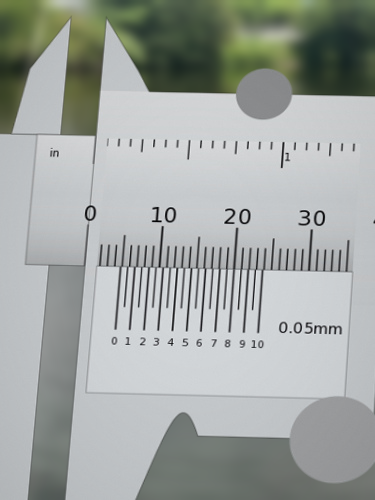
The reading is 4.8 mm
